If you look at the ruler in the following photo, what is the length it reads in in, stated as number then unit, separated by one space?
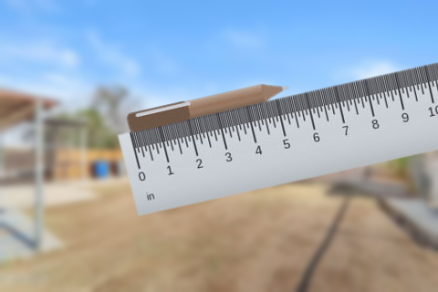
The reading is 5.5 in
